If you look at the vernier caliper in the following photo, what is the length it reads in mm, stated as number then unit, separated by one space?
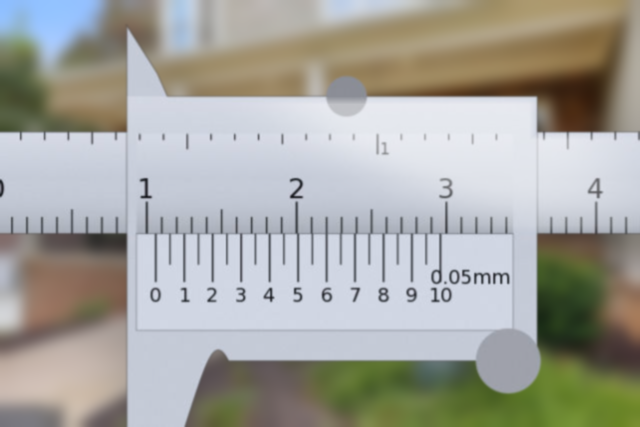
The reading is 10.6 mm
